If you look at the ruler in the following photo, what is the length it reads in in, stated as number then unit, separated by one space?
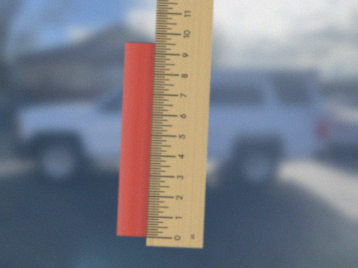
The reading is 9.5 in
